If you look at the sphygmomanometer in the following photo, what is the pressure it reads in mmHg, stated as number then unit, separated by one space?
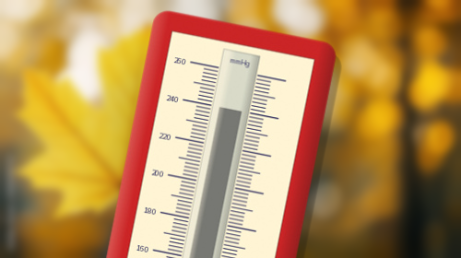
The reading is 240 mmHg
